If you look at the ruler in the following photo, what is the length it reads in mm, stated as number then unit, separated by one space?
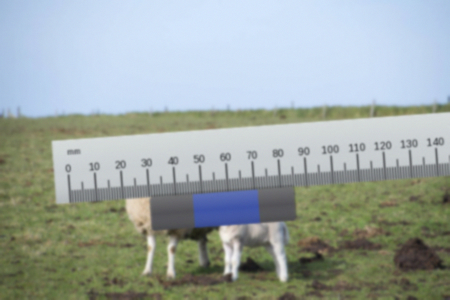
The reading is 55 mm
